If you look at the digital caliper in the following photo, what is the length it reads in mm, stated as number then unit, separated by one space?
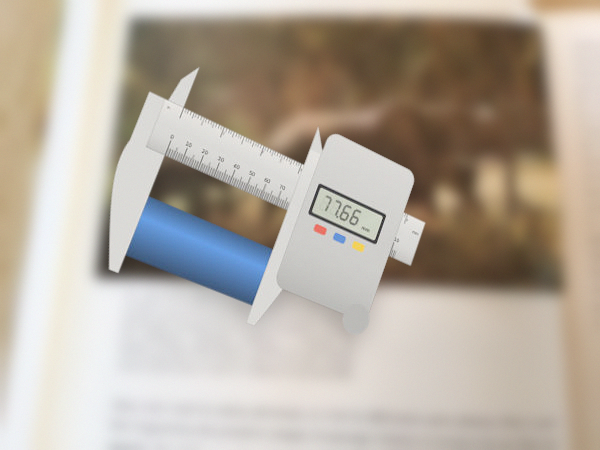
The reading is 77.66 mm
